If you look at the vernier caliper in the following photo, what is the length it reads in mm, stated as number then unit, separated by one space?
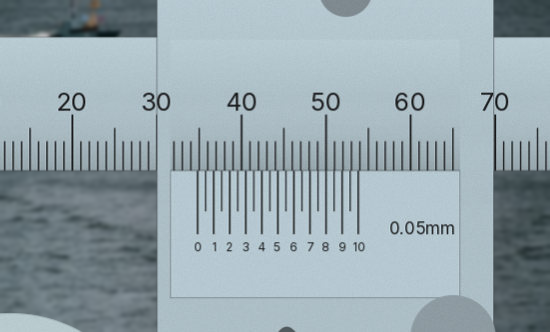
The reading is 34.8 mm
